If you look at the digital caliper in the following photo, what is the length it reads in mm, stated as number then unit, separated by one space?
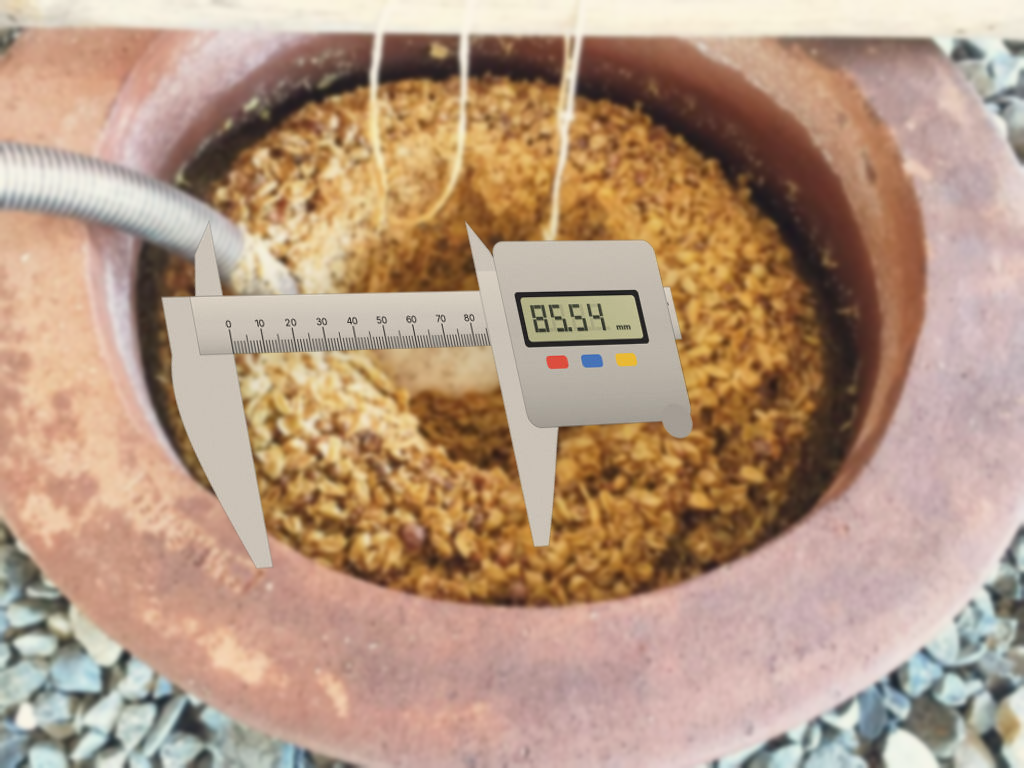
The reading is 85.54 mm
